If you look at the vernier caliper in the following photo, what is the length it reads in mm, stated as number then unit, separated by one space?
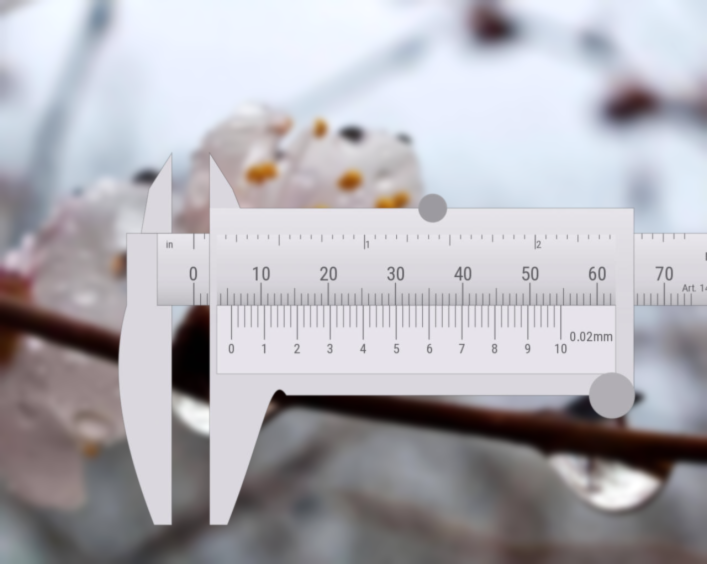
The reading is 5.6 mm
